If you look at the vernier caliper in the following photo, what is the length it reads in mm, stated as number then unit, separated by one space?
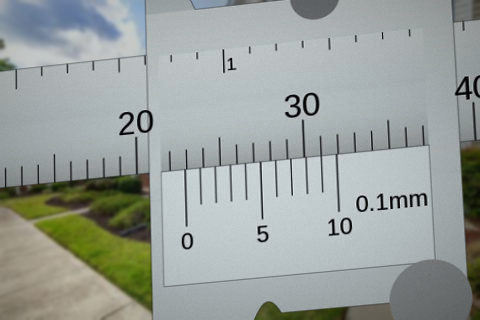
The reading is 22.9 mm
